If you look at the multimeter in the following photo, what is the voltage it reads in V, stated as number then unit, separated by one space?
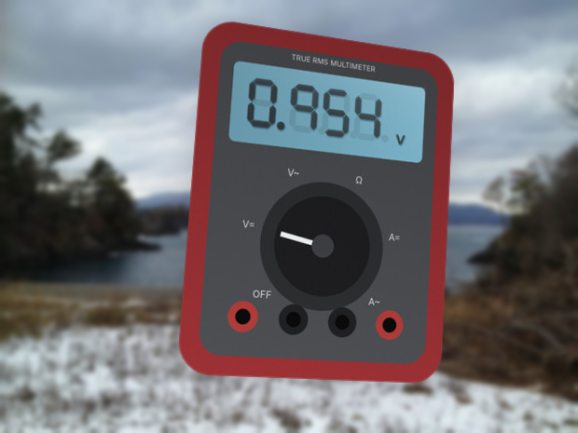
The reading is 0.954 V
